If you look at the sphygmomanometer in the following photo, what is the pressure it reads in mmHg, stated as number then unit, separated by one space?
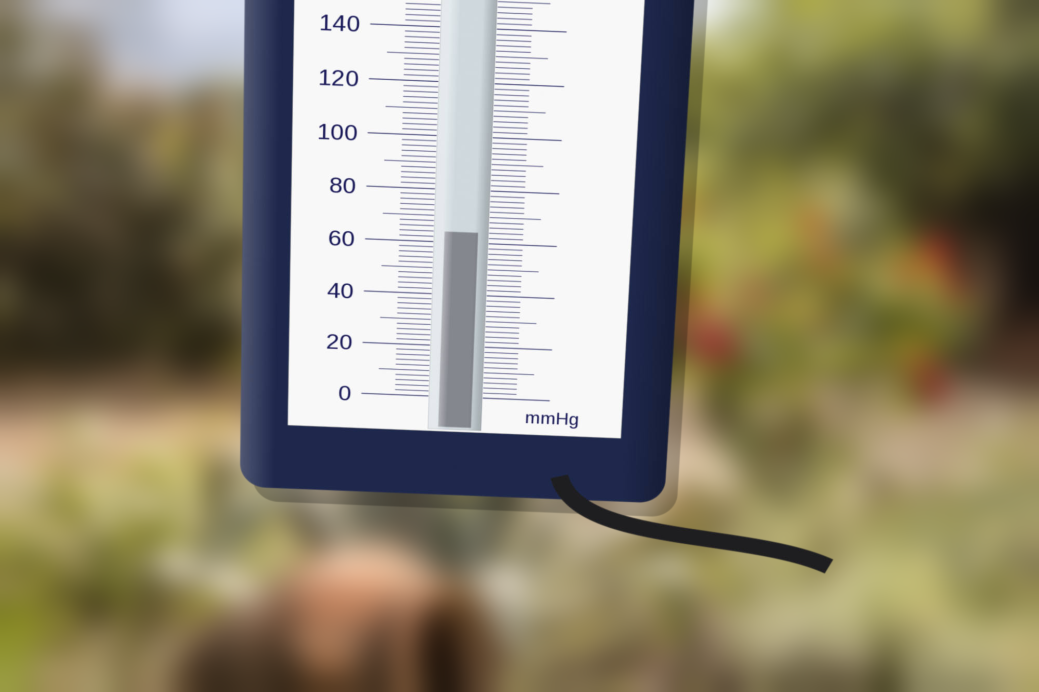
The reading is 64 mmHg
